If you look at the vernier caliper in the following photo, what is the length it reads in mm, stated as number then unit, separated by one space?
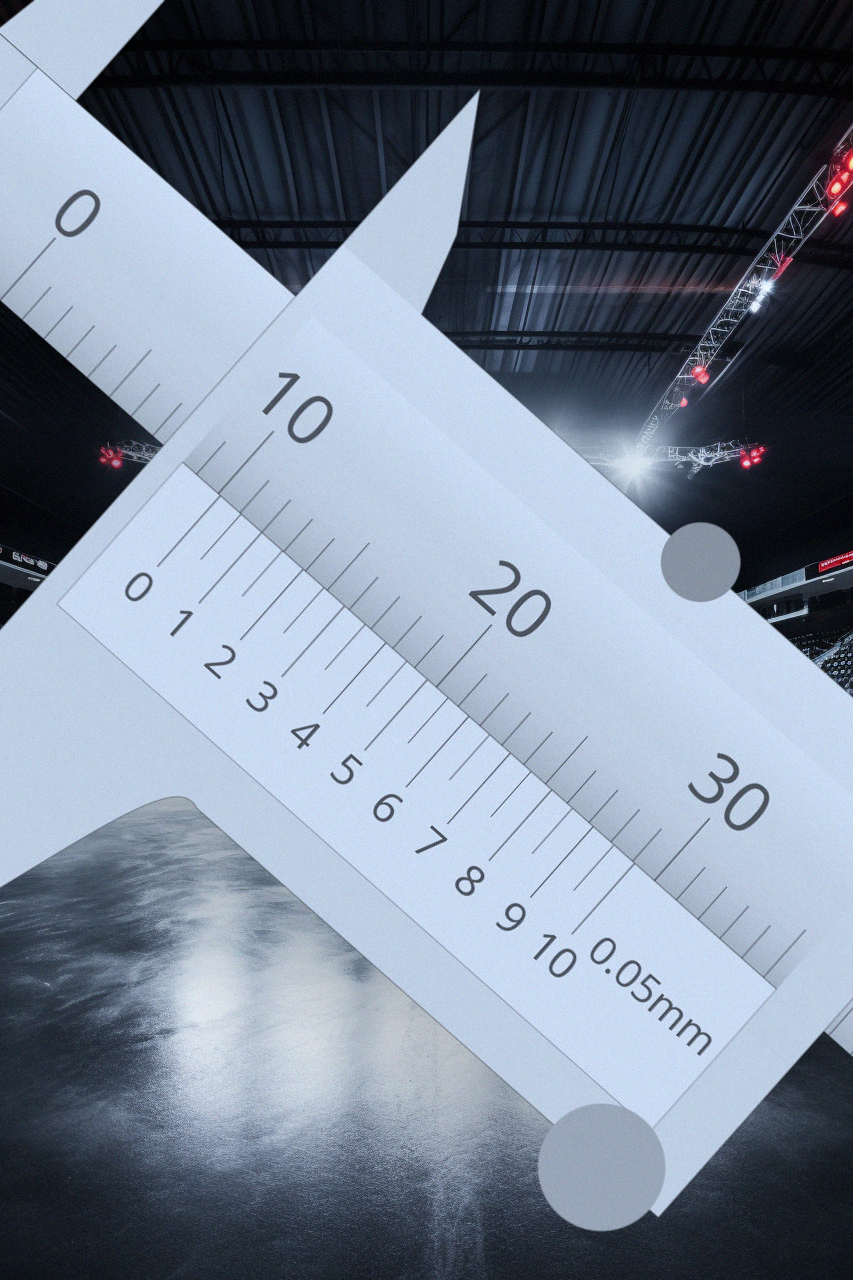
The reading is 10.10 mm
